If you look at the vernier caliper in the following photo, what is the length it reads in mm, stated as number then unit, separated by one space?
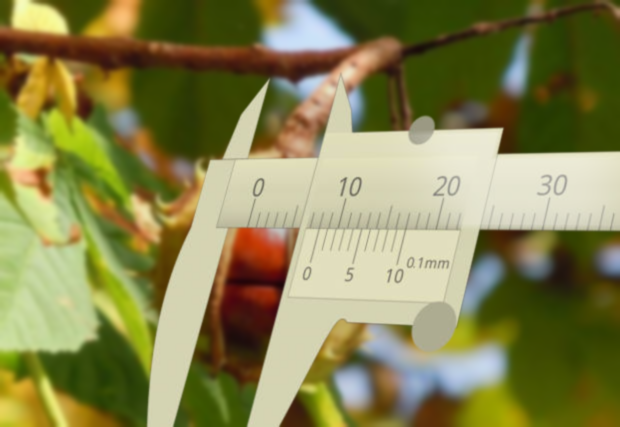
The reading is 8.0 mm
